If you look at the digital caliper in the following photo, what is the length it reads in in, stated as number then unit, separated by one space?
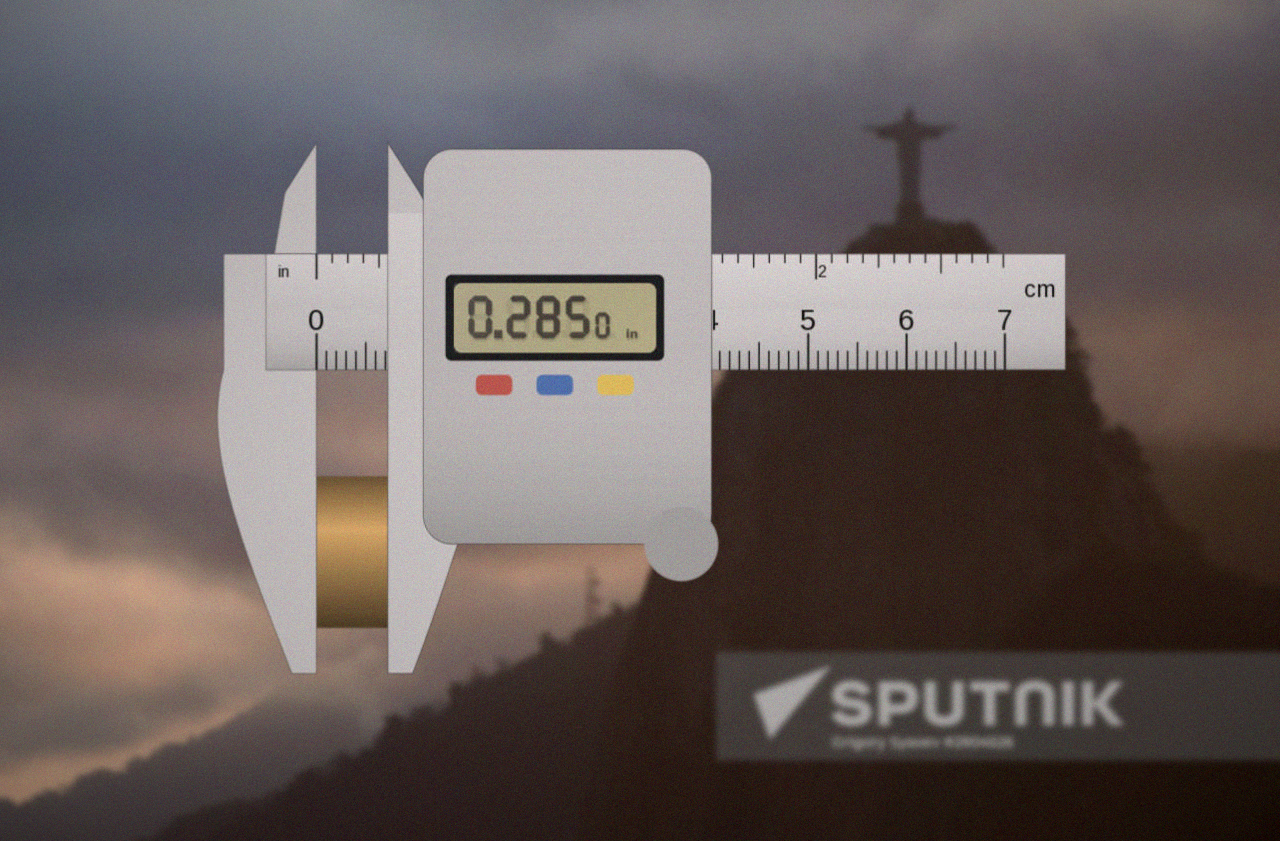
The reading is 0.2850 in
